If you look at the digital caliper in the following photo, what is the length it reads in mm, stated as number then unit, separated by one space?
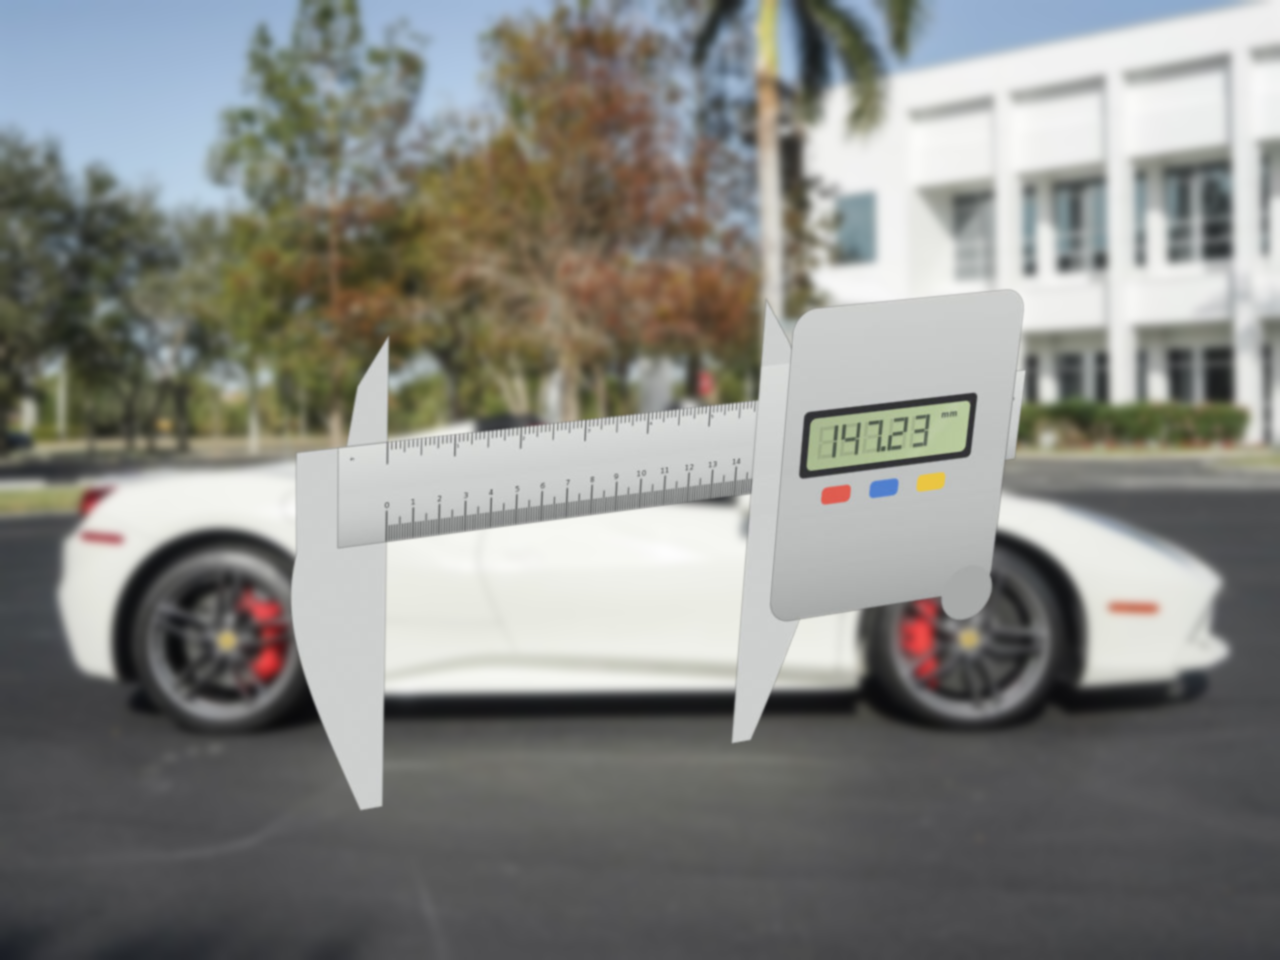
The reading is 147.23 mm
